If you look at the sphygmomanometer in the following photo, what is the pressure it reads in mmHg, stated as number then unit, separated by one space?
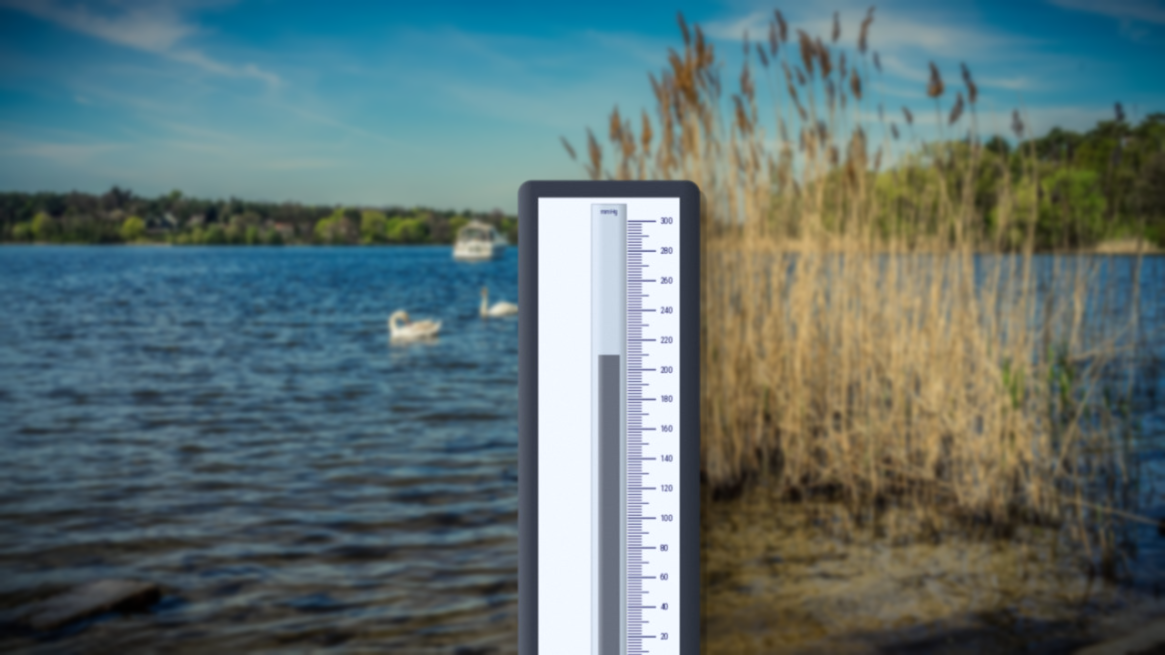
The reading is 210 mmHg
